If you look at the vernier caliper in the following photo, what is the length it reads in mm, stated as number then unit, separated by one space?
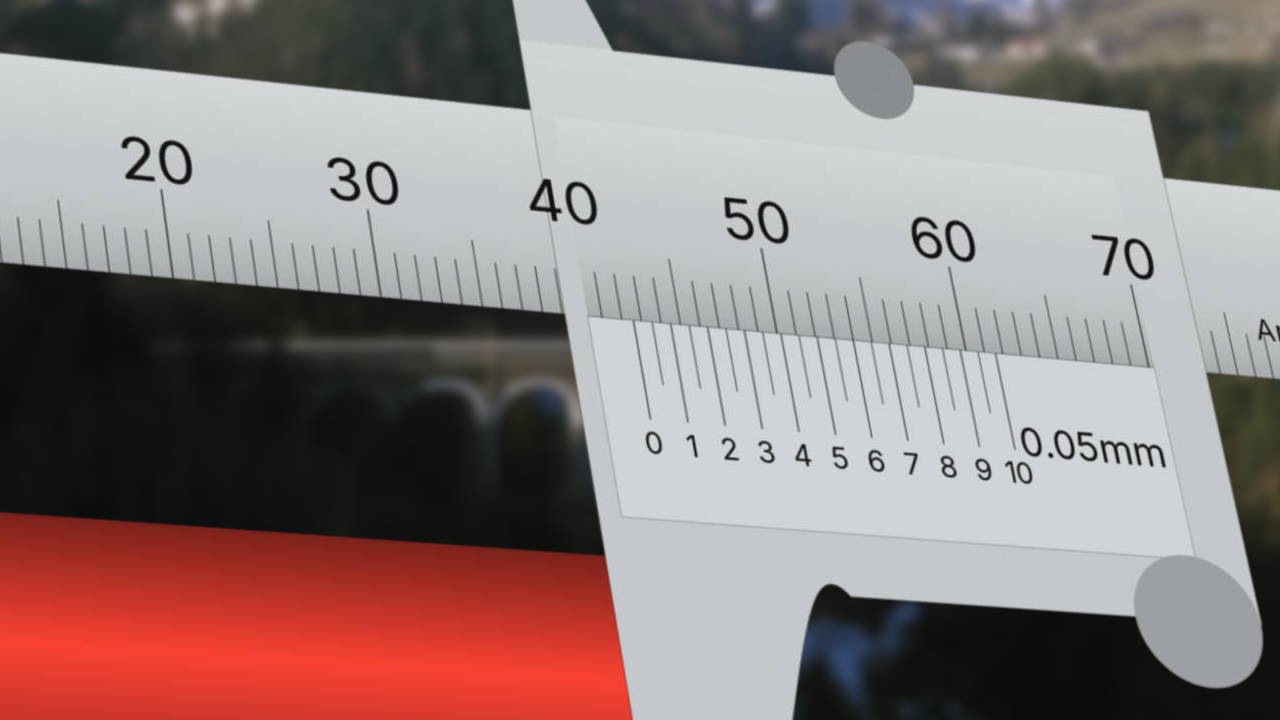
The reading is 42.6 mm
